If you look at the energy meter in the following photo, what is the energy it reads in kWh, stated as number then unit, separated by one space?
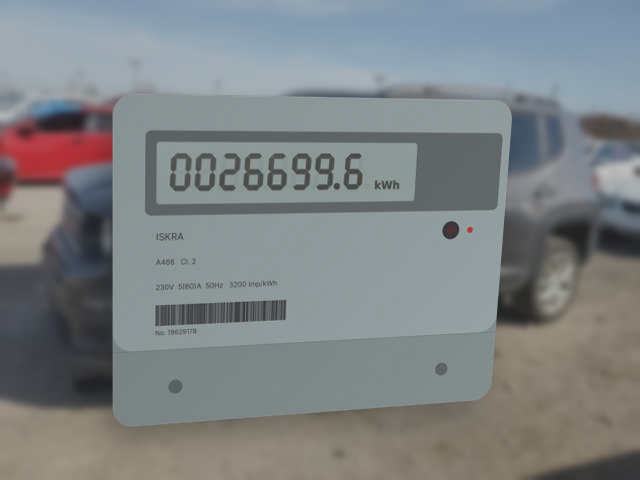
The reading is 26699.6 kWh
